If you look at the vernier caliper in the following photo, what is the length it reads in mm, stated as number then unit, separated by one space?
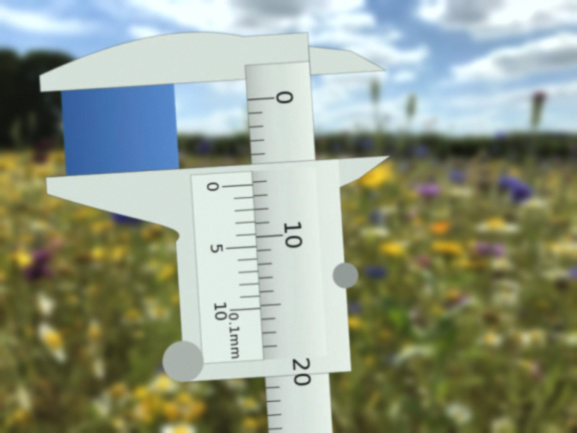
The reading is 6.2 mm
